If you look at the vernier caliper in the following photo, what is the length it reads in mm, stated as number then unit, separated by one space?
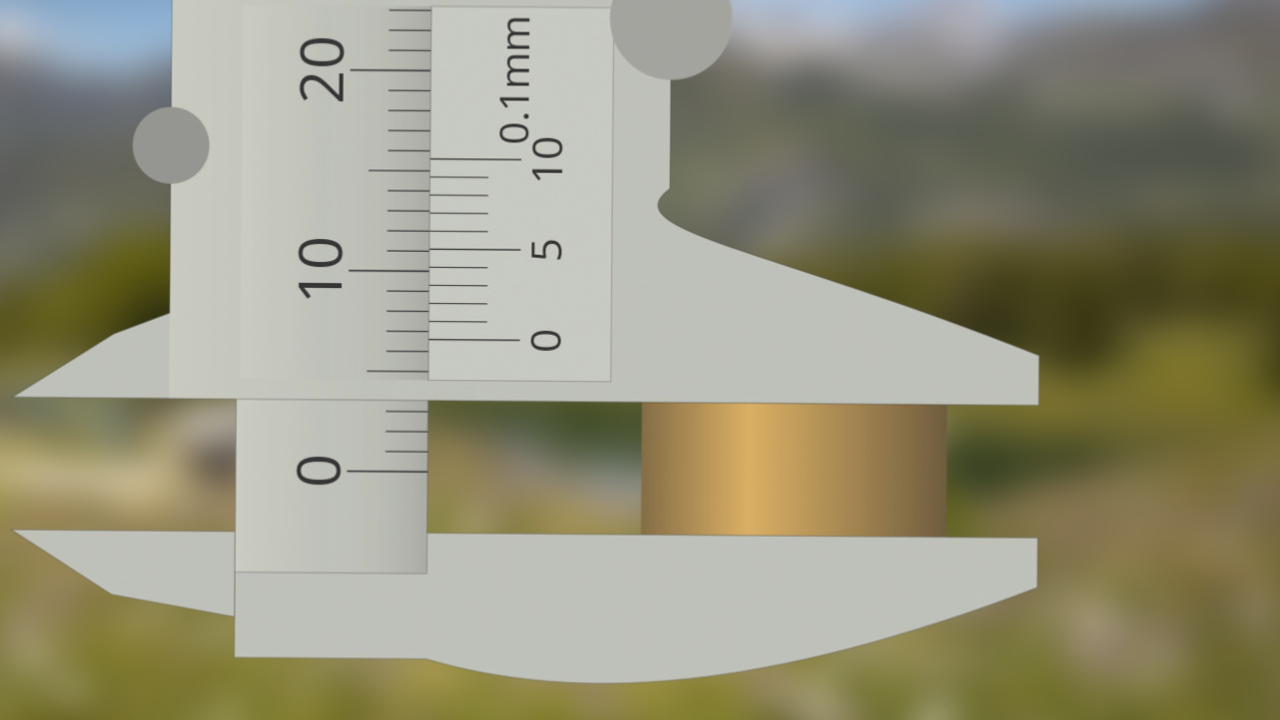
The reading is 6.6 mm
